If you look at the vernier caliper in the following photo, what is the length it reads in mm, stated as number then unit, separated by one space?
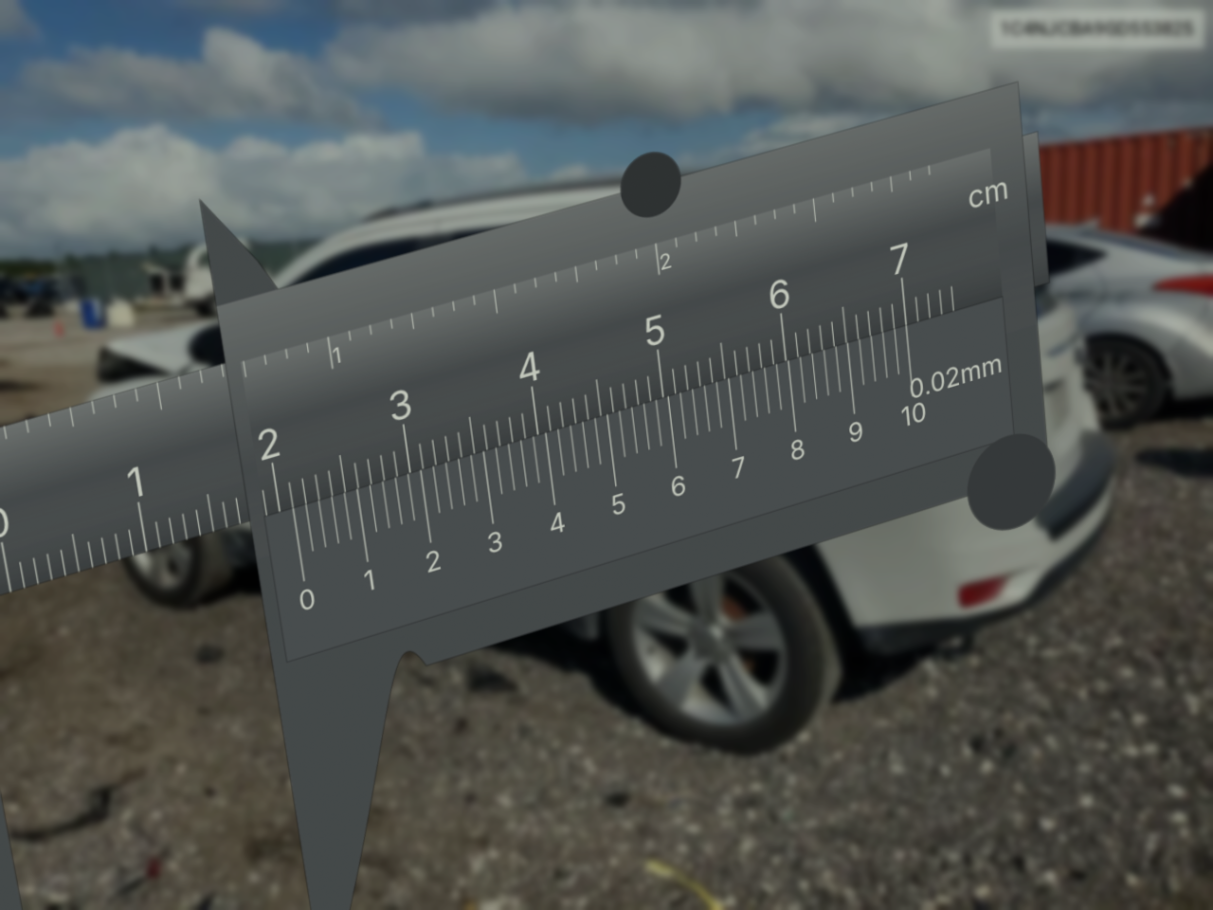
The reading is 21.0 mm
